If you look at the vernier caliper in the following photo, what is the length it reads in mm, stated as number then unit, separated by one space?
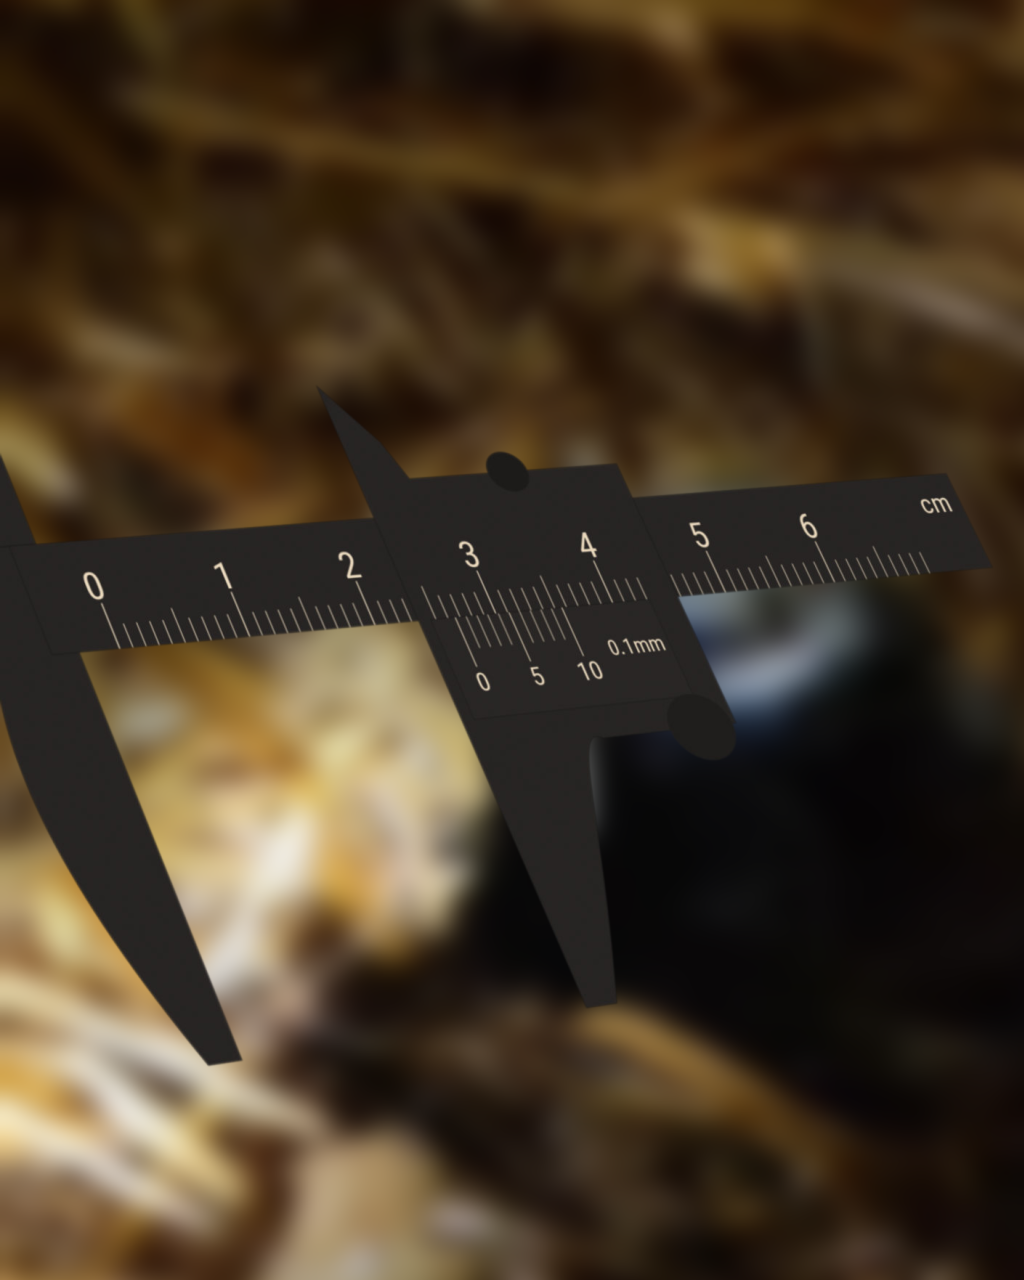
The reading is 26.6 mm
